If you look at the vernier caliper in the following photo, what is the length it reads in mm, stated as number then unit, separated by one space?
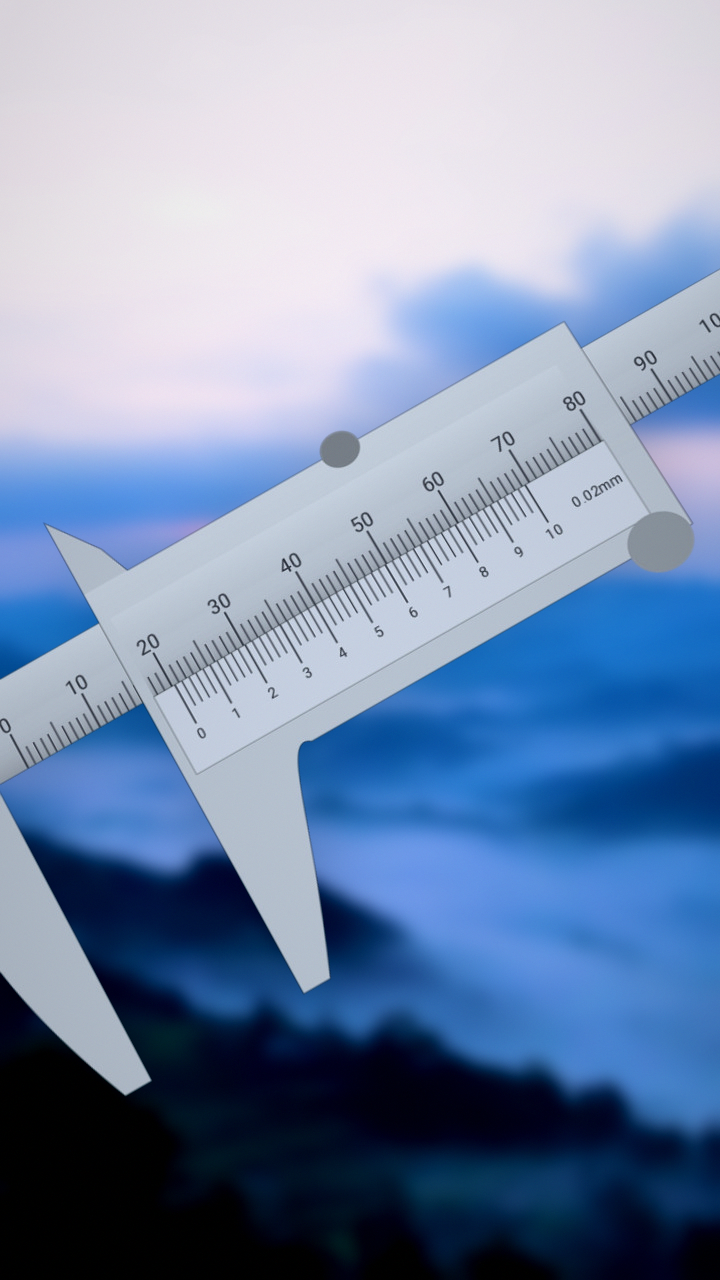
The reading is 20.4 mm
